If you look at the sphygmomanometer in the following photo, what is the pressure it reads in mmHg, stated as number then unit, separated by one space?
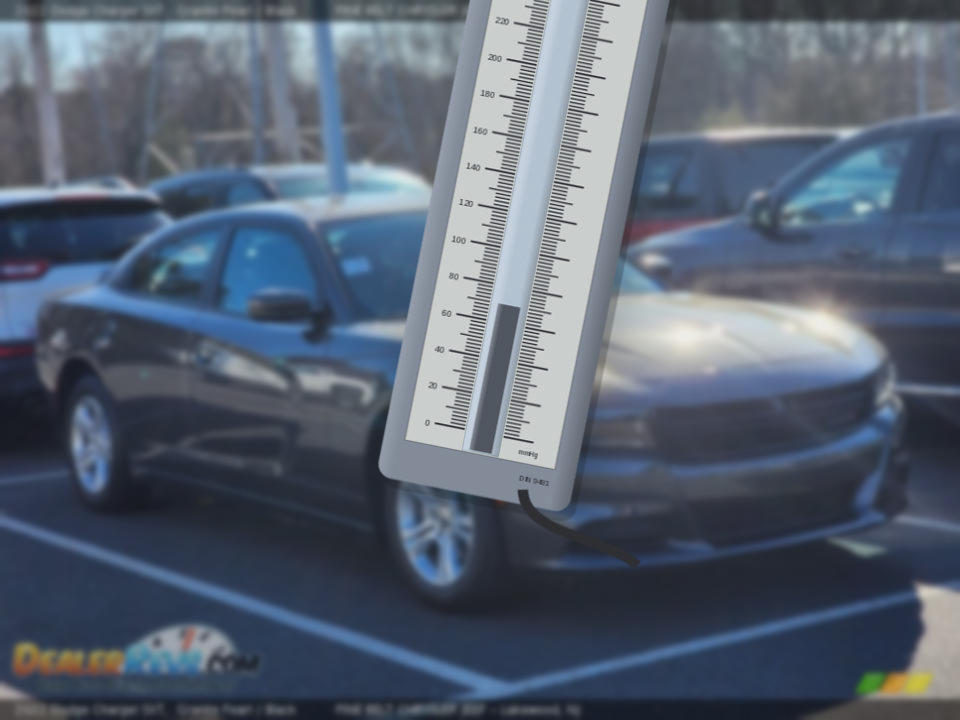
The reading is 70 mmHg
